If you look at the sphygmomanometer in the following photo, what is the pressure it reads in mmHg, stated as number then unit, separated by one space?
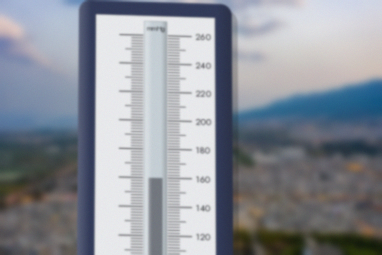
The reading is 160 mmHg
